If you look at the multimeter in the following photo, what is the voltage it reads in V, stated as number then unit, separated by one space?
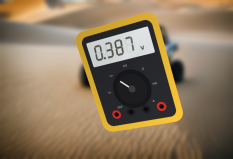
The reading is 0.387 V
